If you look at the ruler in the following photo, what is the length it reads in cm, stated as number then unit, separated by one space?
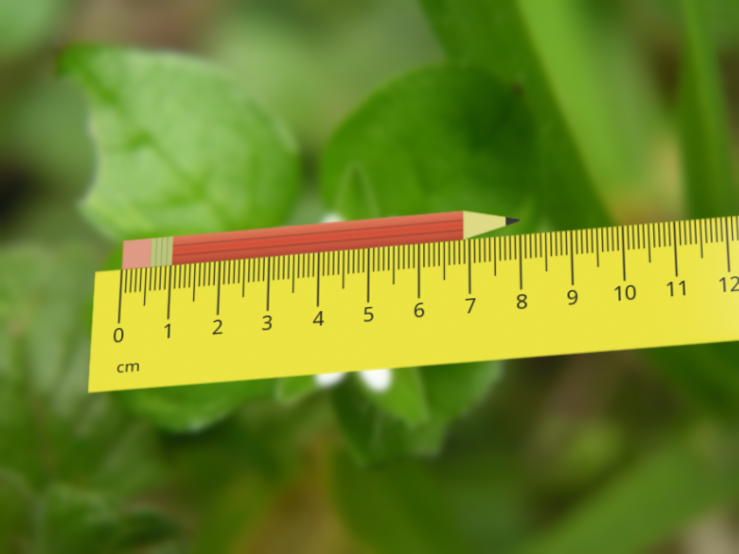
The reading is 8 cm
